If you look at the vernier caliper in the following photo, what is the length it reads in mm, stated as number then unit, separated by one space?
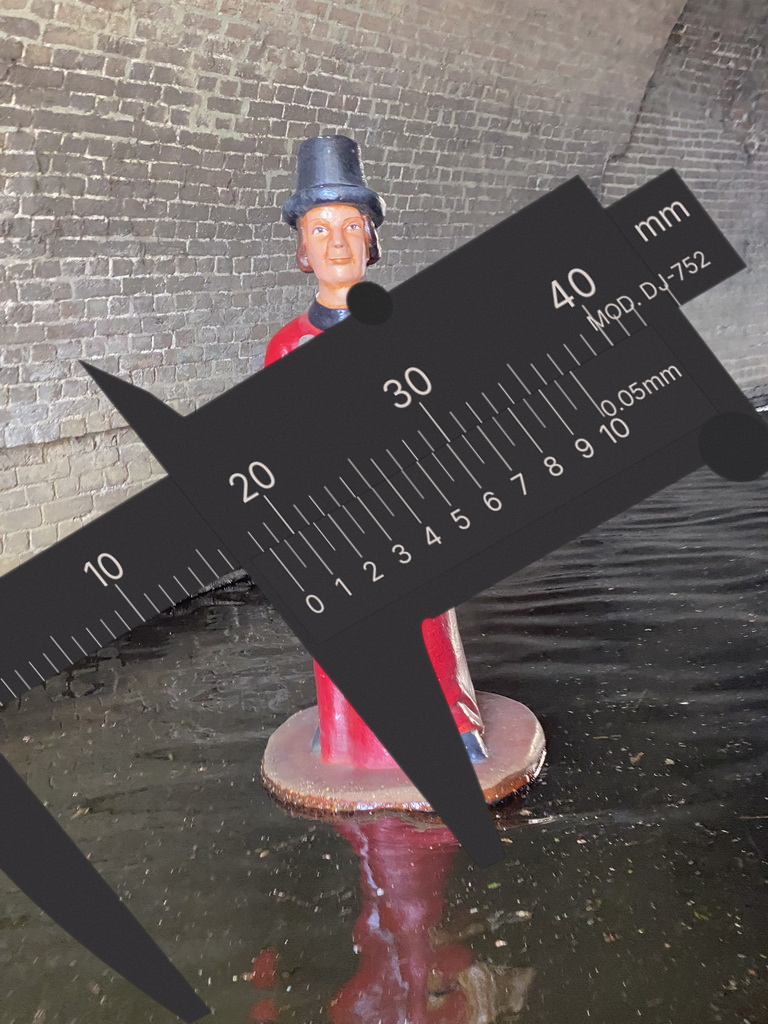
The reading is 18.4 mm
